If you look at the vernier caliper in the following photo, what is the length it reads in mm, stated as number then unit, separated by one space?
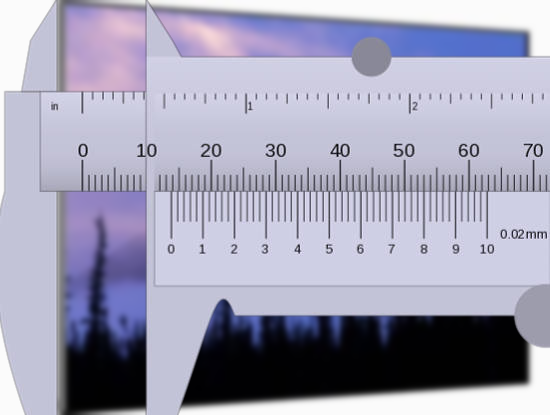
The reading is 13.8 mm
